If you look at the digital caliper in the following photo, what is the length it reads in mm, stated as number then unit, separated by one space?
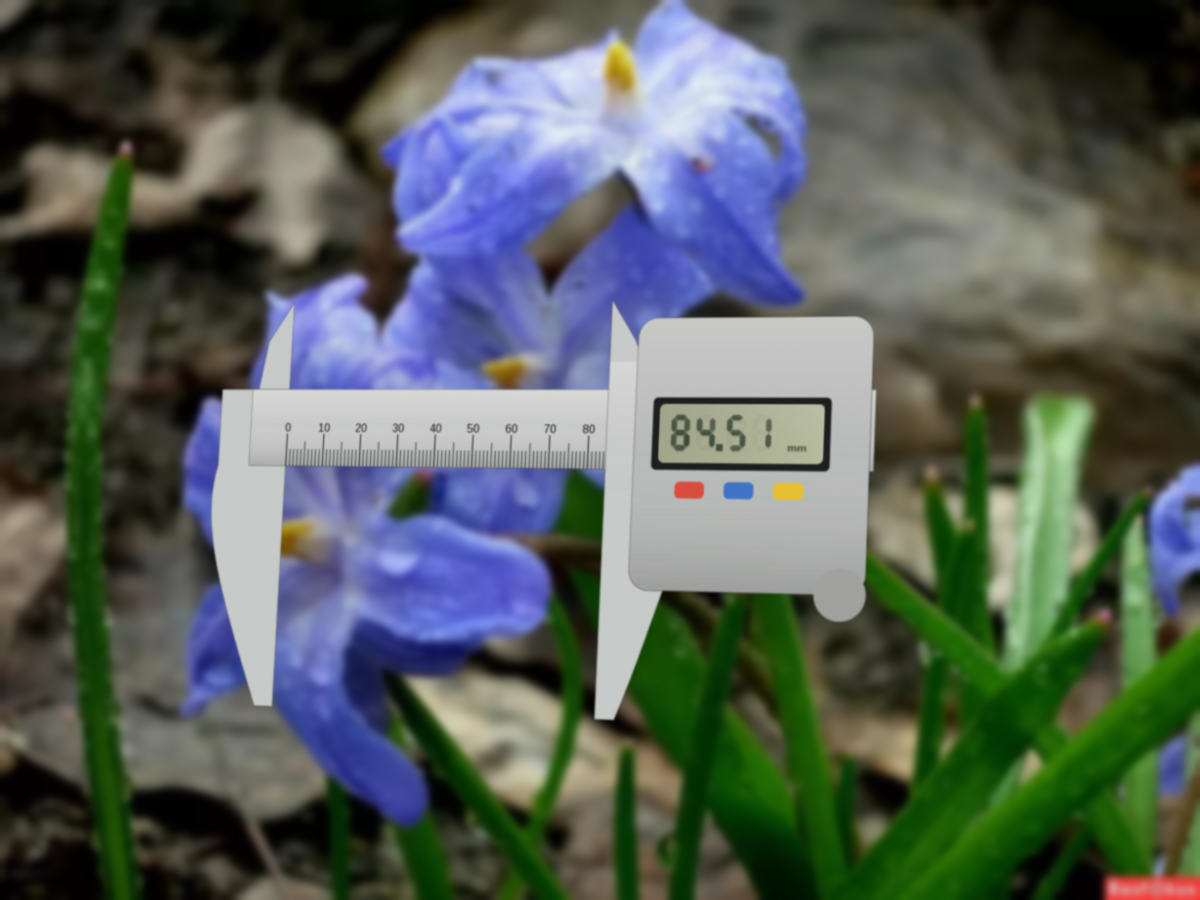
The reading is 84.51 mm
